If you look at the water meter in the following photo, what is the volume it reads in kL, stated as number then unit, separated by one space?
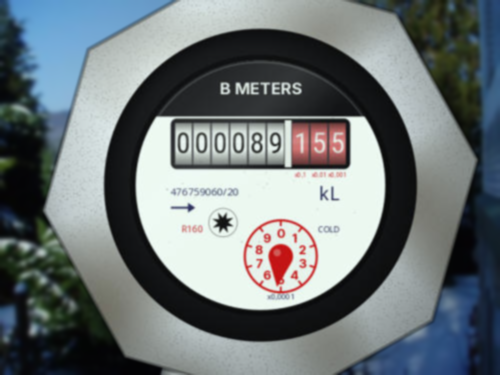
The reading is 89.1555 kL
